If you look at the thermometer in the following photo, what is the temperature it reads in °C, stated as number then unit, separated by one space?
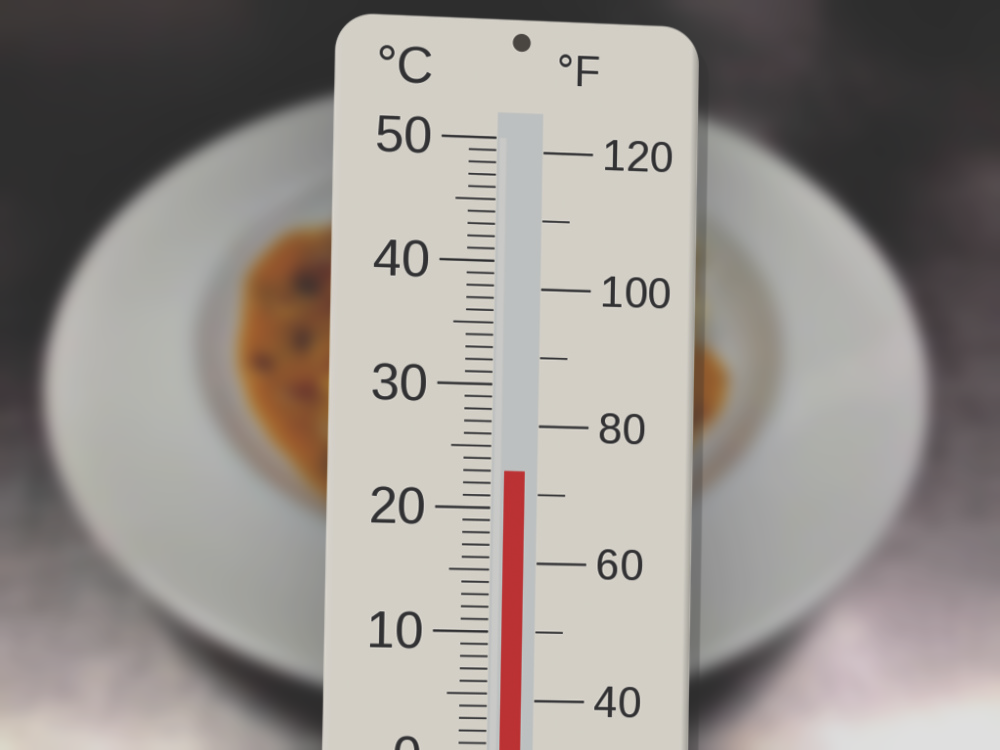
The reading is 23 °C
